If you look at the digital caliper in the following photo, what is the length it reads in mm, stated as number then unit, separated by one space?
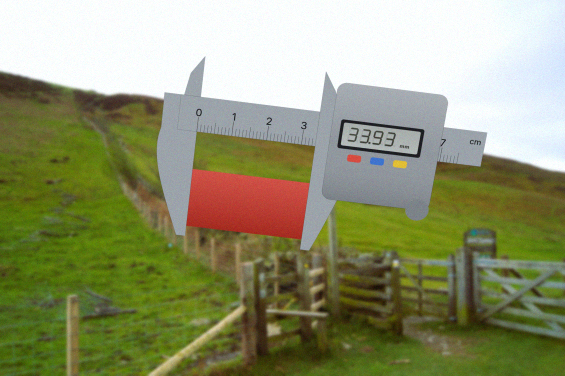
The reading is 33.93 mm
